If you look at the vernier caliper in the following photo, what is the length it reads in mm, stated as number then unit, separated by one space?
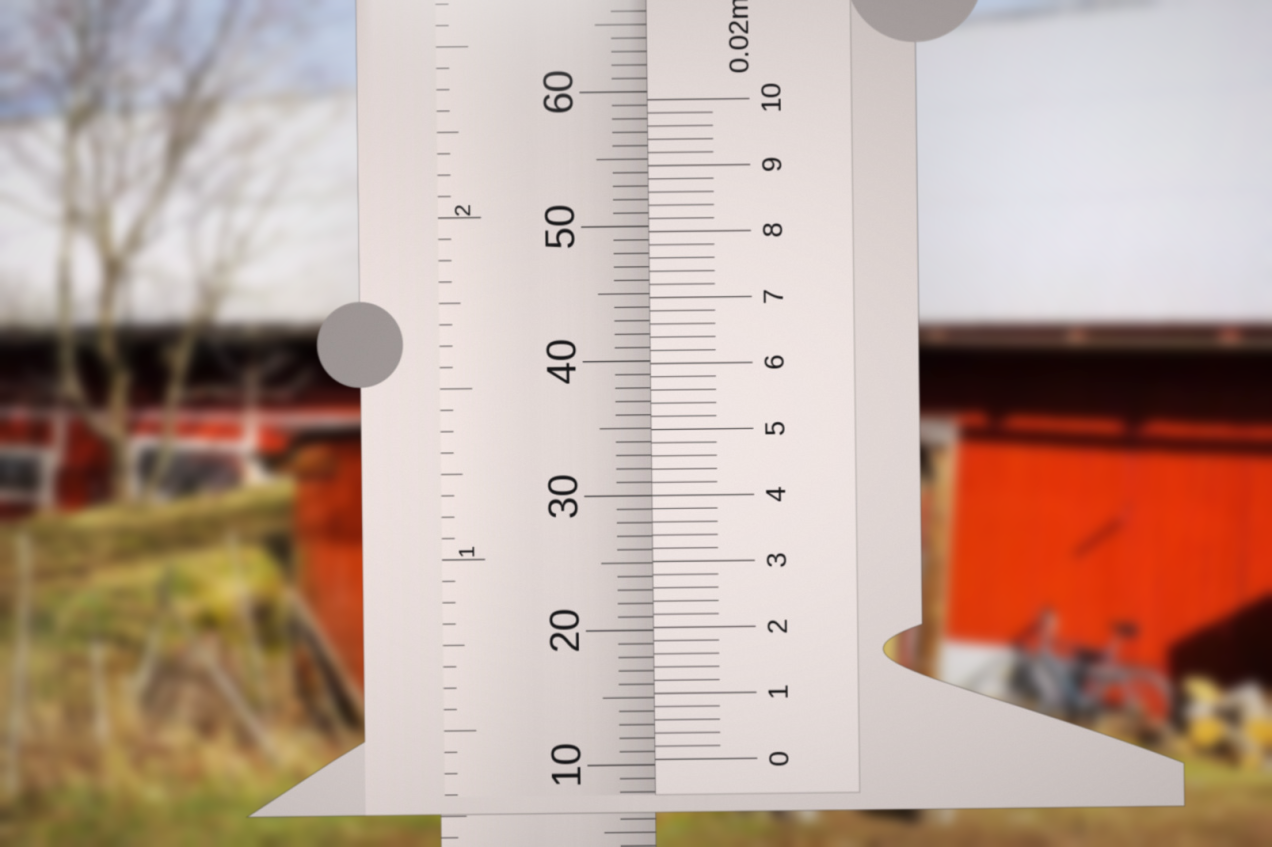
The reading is 10.4 mm
